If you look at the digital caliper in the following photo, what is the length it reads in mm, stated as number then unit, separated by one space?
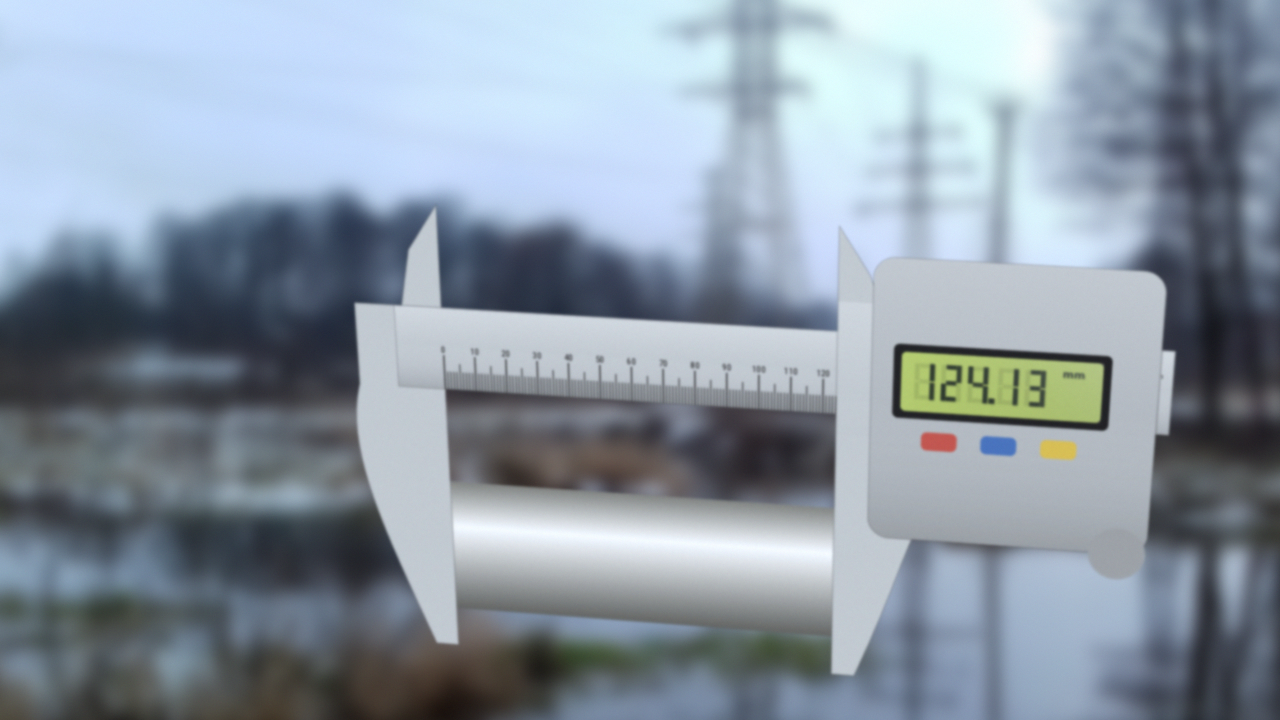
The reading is 124.13 mm
